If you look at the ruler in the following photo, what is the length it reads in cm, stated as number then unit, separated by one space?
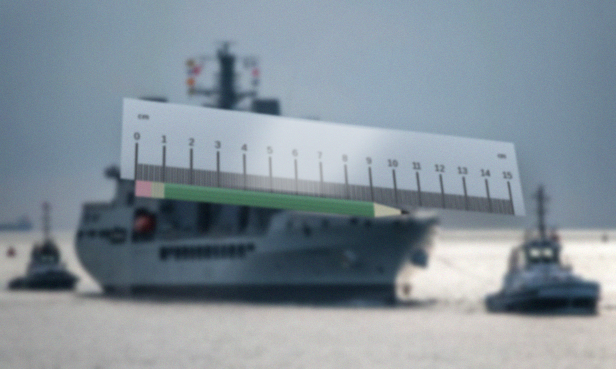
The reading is 10.5 cm
